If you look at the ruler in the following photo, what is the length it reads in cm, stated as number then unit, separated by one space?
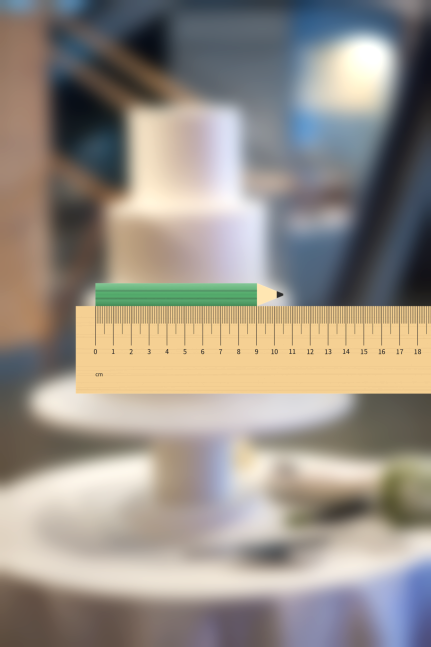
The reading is 10.5 cm
